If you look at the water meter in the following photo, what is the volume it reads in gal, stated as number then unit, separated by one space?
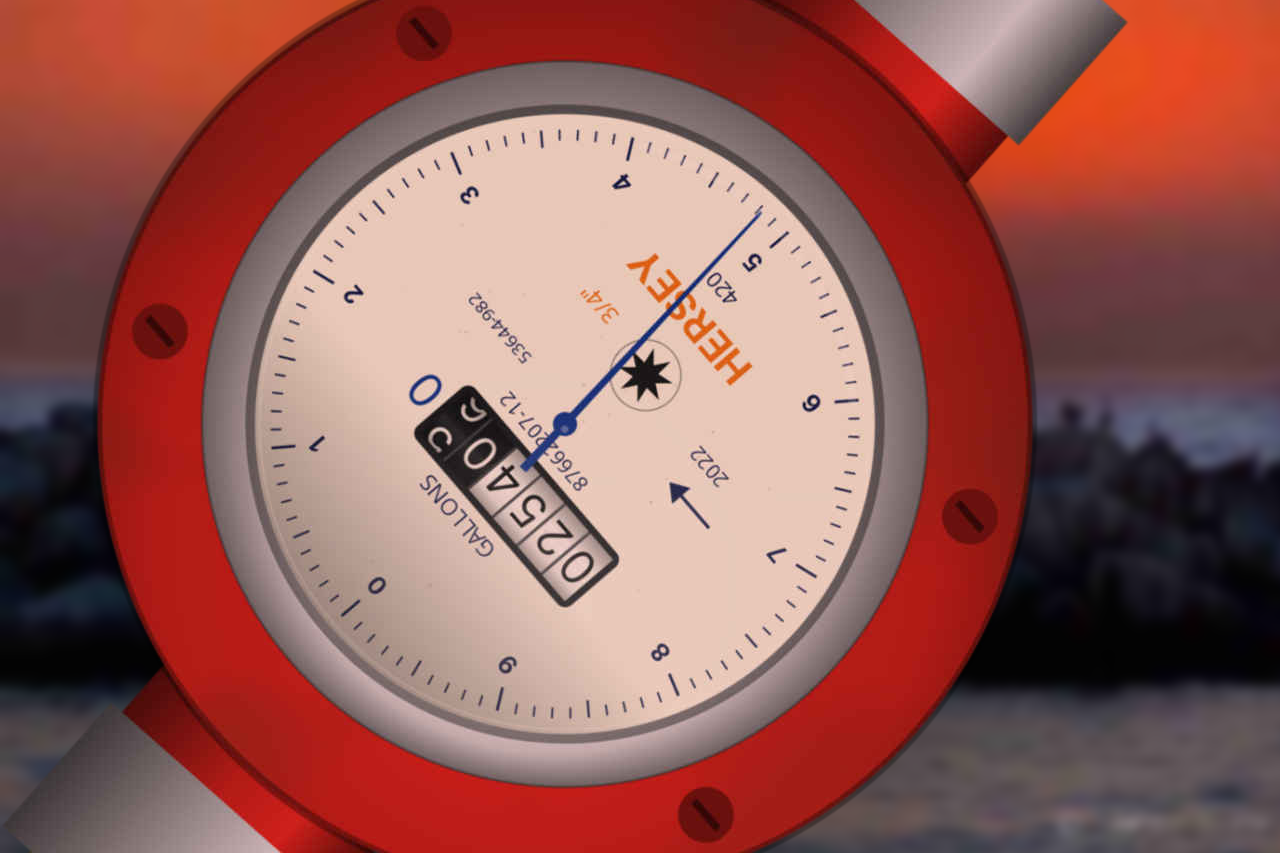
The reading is 254054.8 gal
